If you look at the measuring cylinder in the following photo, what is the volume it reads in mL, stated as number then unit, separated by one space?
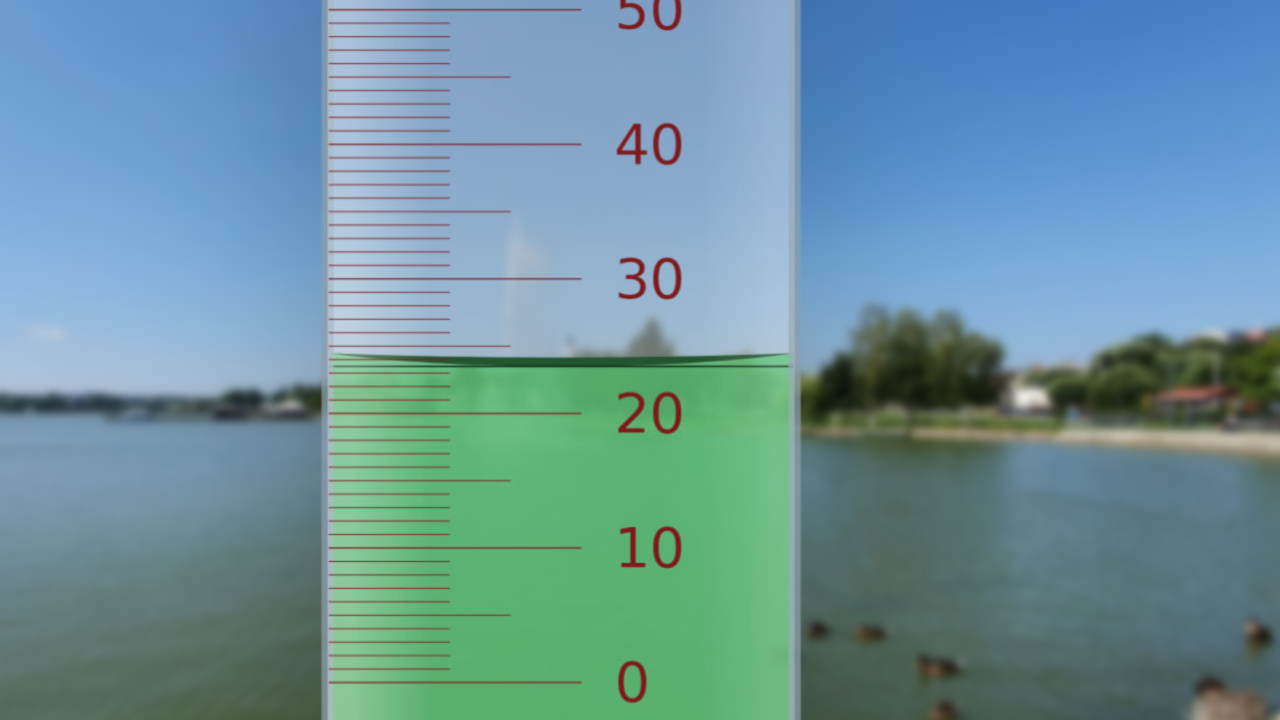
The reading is 23.5 mL
